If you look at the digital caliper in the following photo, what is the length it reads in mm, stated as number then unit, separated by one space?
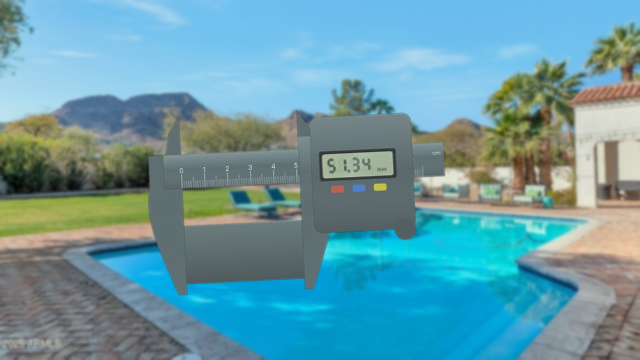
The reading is 51.34 mm
